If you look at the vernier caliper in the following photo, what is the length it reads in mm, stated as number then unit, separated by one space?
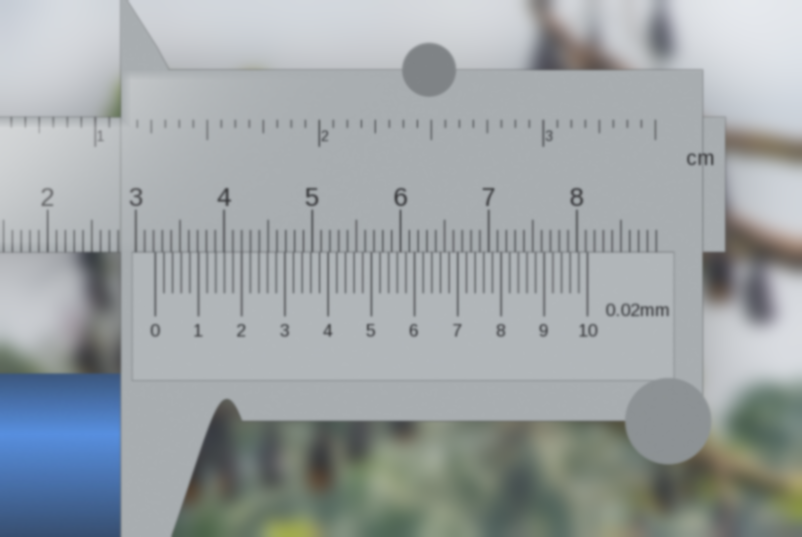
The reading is 32.2 mm
